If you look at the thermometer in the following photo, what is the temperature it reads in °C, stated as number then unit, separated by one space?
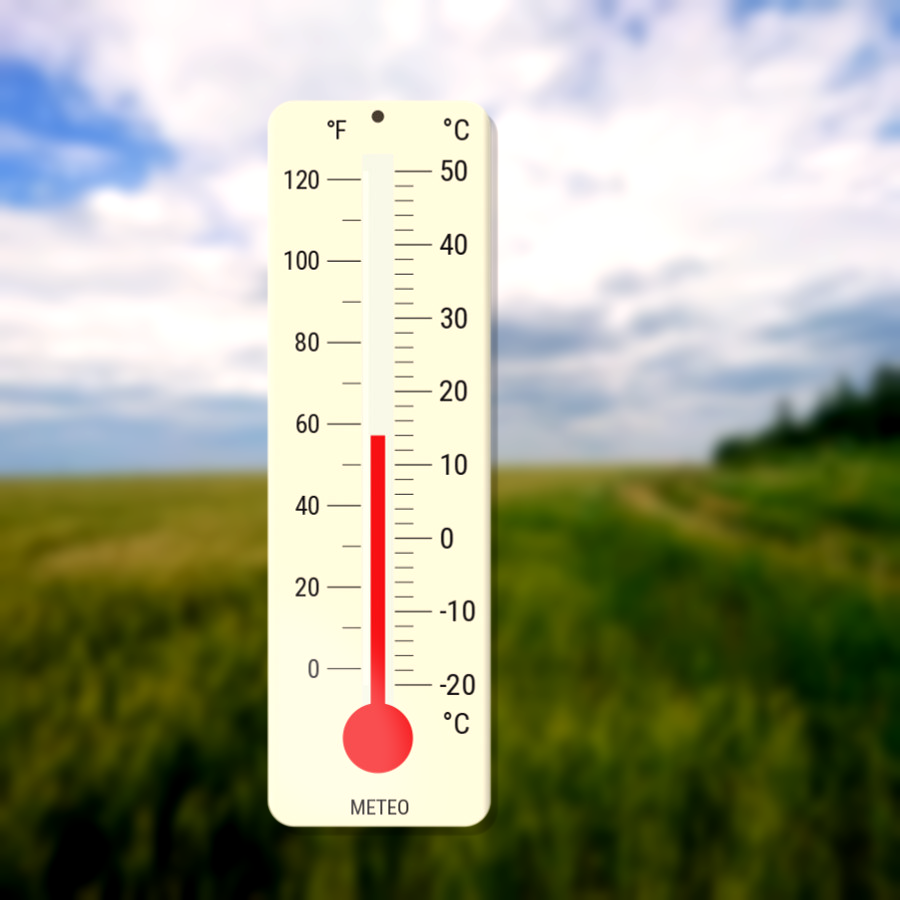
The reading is 14 °C
